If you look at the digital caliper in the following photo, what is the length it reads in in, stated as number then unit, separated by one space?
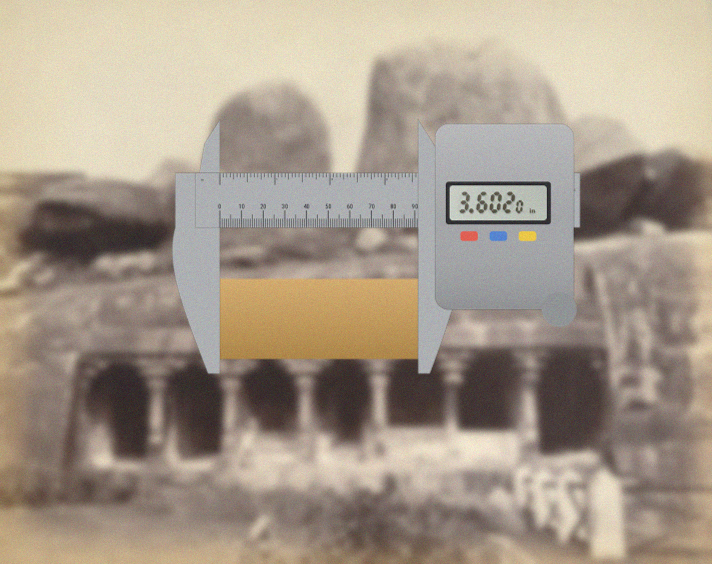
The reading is 3.6020 in
